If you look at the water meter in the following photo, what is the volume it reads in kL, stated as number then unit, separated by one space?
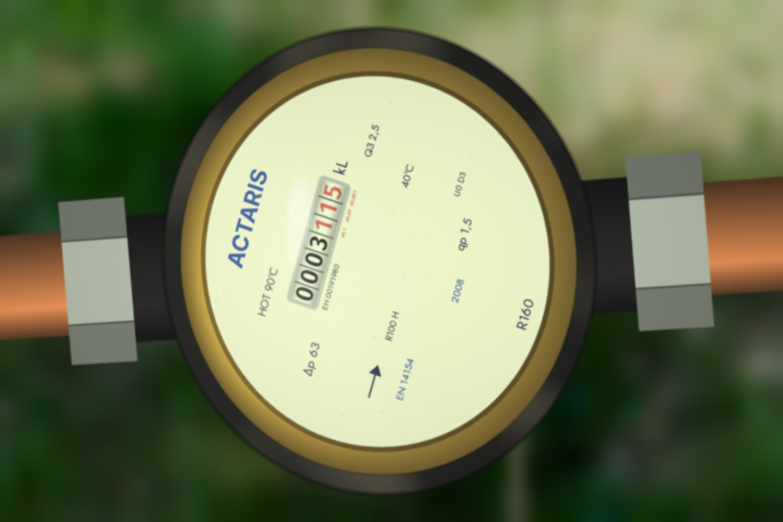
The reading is 3.115 kL
